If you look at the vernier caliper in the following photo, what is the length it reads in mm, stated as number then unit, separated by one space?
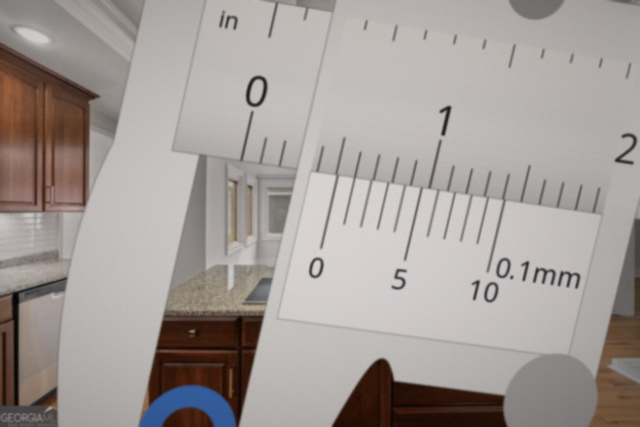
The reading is 5.1 mm
